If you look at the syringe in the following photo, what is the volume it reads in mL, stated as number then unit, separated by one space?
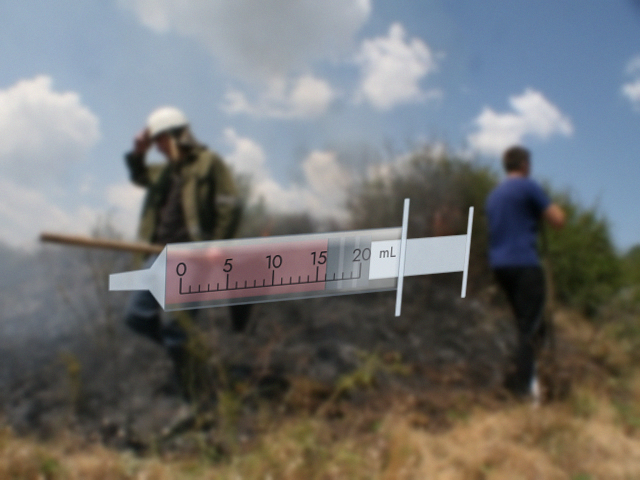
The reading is 16 mL
